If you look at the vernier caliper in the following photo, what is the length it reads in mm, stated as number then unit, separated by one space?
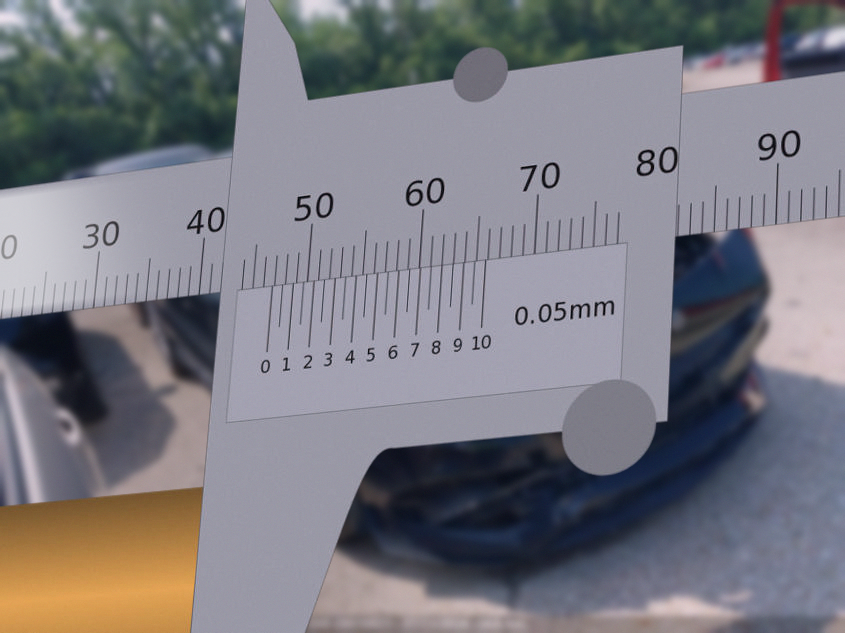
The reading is 46.8 mm
